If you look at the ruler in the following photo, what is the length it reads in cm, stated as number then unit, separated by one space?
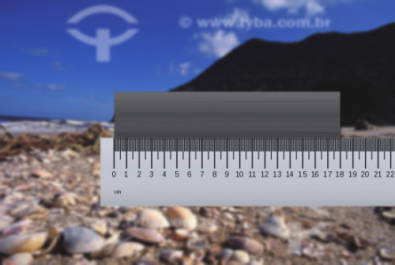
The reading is 18 cm
